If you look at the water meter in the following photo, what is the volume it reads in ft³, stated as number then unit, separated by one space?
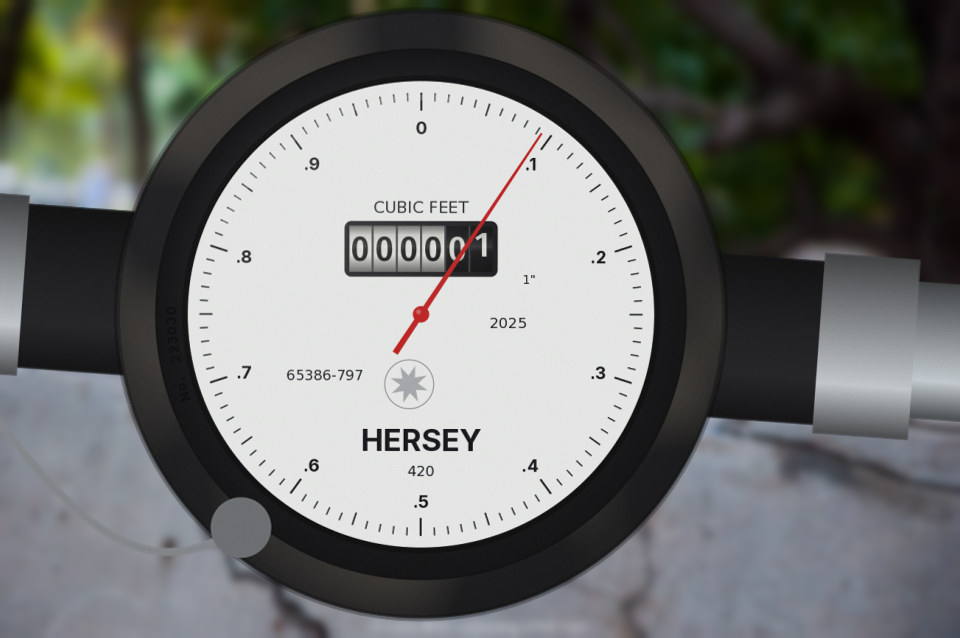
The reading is 1.09 ft³
